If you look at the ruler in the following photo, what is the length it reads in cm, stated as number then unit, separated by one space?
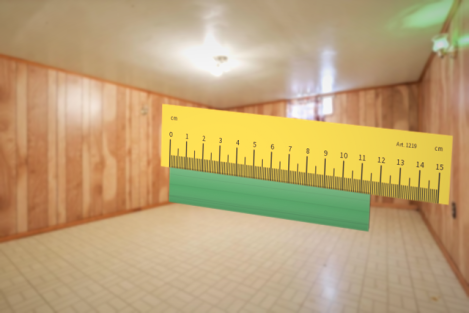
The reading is 11.5 cm
